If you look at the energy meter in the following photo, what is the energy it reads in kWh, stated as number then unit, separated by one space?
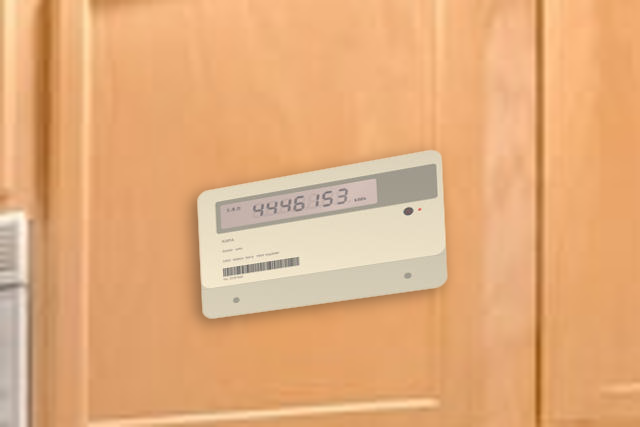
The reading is 4446153 kWh
